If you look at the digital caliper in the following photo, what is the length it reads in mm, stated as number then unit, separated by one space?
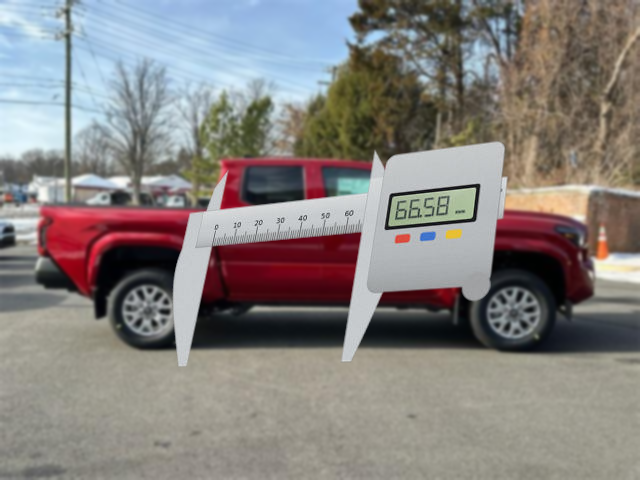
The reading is 66.58 mm
